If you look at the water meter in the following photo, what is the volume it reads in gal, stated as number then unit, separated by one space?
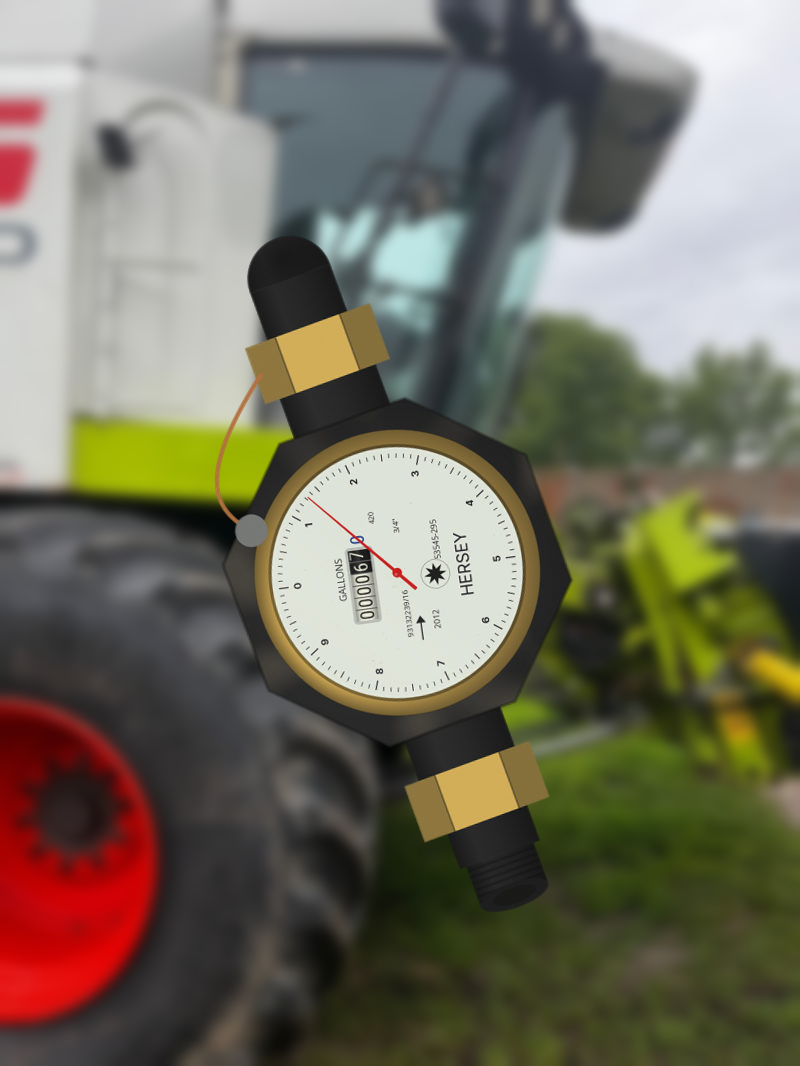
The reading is 671.3 gal
